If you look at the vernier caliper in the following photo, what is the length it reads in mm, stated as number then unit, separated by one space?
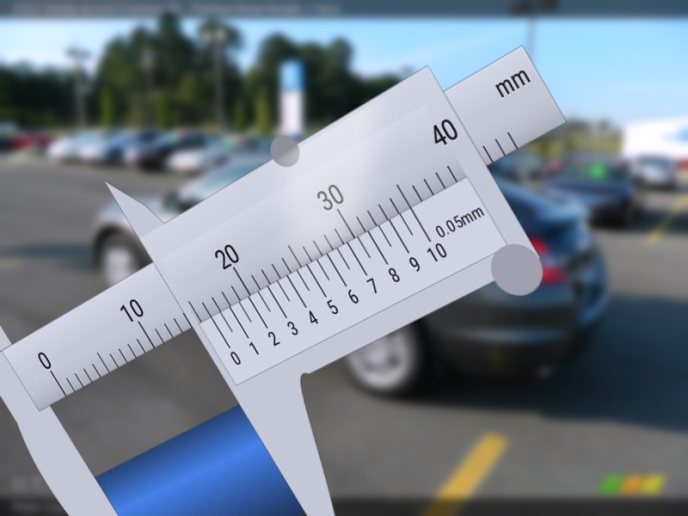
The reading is 16.0 mm
